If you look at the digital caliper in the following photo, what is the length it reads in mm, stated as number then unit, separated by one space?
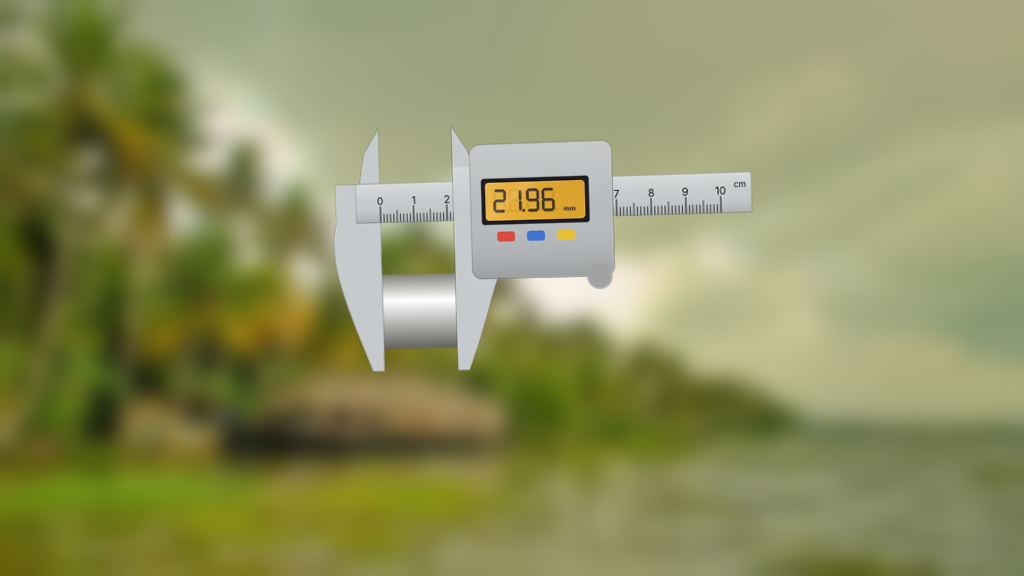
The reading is 21.96 mm
